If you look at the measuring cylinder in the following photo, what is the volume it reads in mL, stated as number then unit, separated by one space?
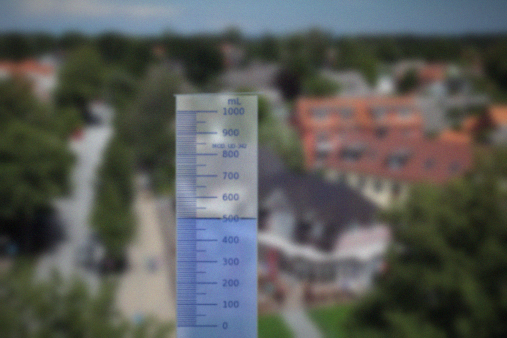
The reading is 500 mL
